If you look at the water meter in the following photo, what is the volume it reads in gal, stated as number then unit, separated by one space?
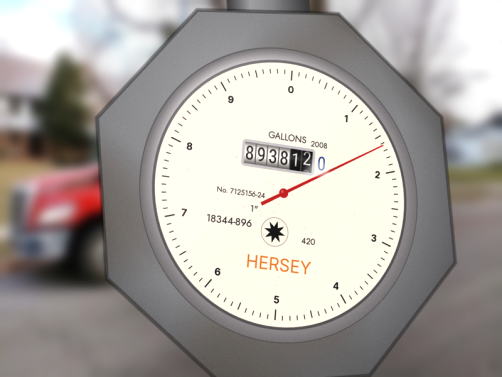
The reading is 8938121.6 gal
